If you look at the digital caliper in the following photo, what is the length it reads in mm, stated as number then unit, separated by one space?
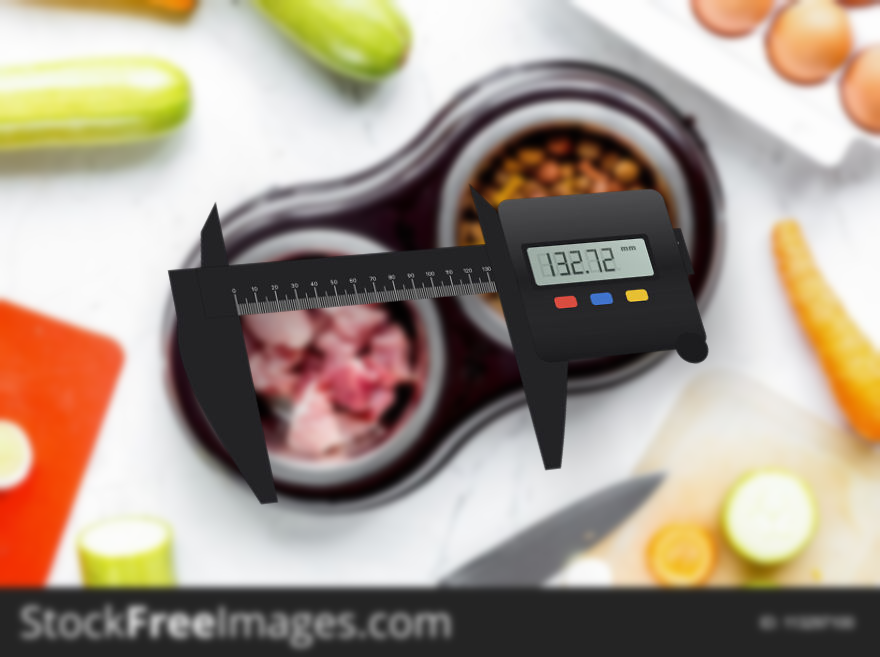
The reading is 132.72 mm
